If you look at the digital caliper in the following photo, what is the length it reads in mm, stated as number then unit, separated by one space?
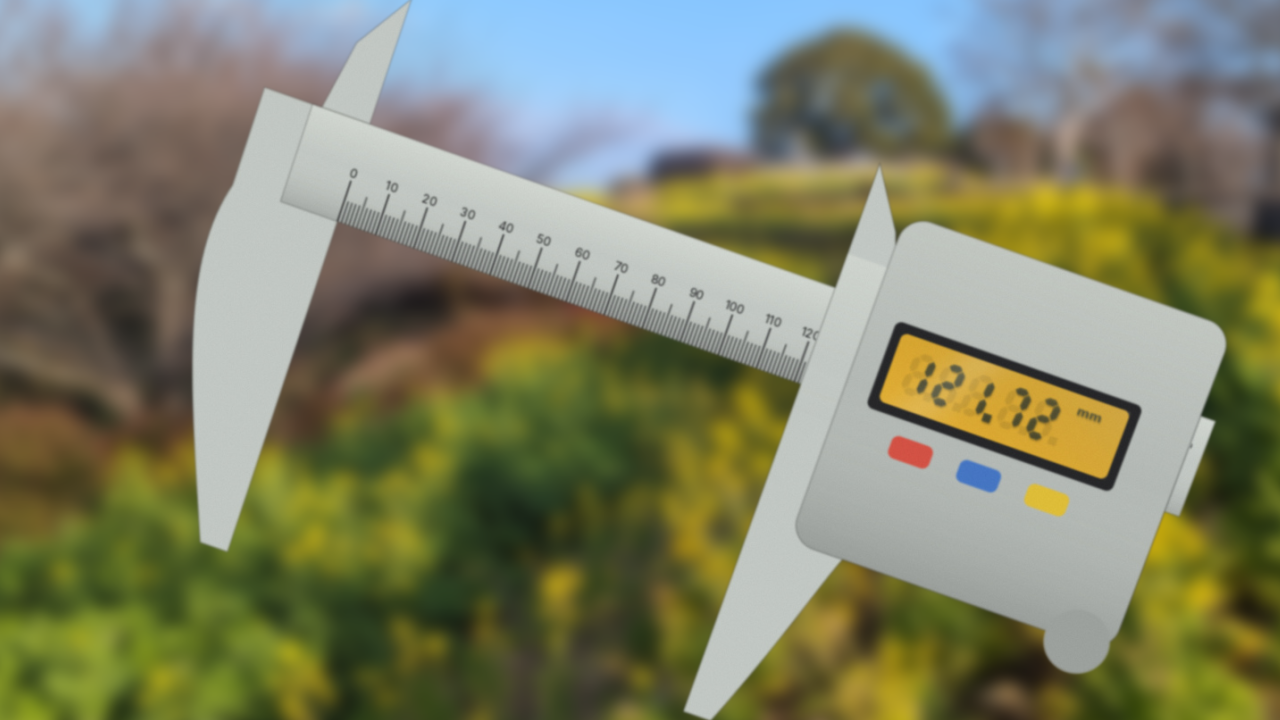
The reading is 121.72 mm
